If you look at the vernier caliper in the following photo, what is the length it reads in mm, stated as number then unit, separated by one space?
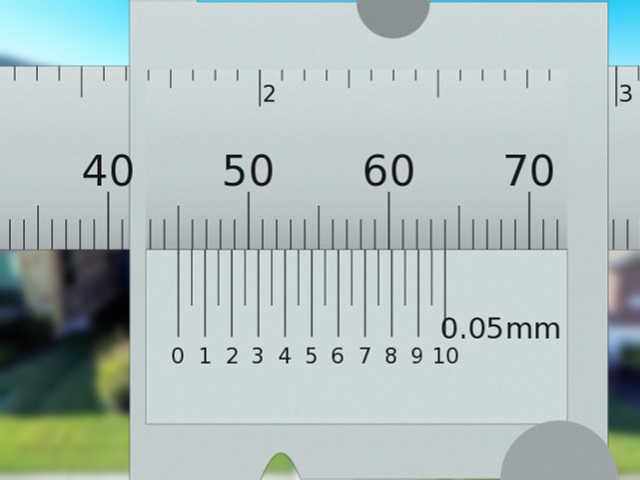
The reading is 45.0 mm
